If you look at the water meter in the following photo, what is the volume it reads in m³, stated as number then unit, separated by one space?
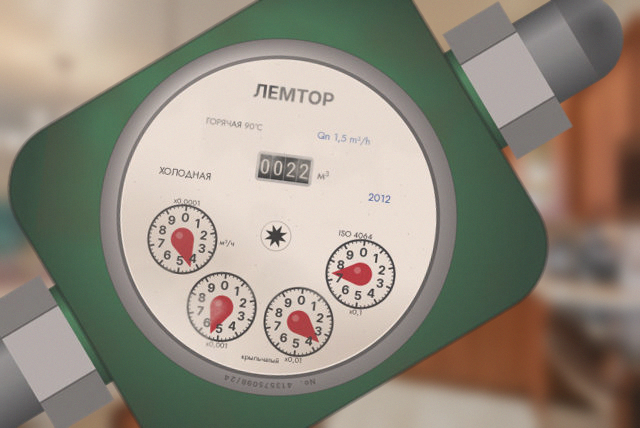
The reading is 22.7354 m³
